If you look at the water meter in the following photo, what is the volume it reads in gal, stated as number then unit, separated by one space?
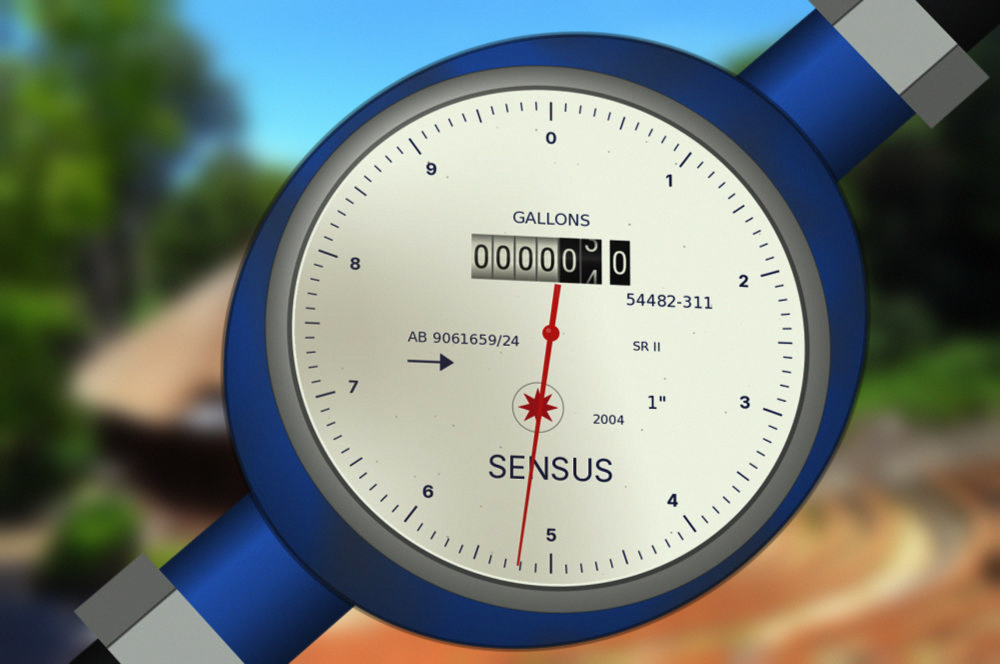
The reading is 35.2 gal
